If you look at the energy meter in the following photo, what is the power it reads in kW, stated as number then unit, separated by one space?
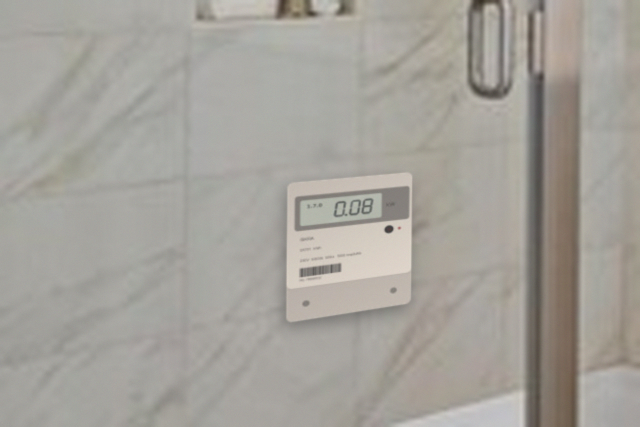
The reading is 0.08 kW
